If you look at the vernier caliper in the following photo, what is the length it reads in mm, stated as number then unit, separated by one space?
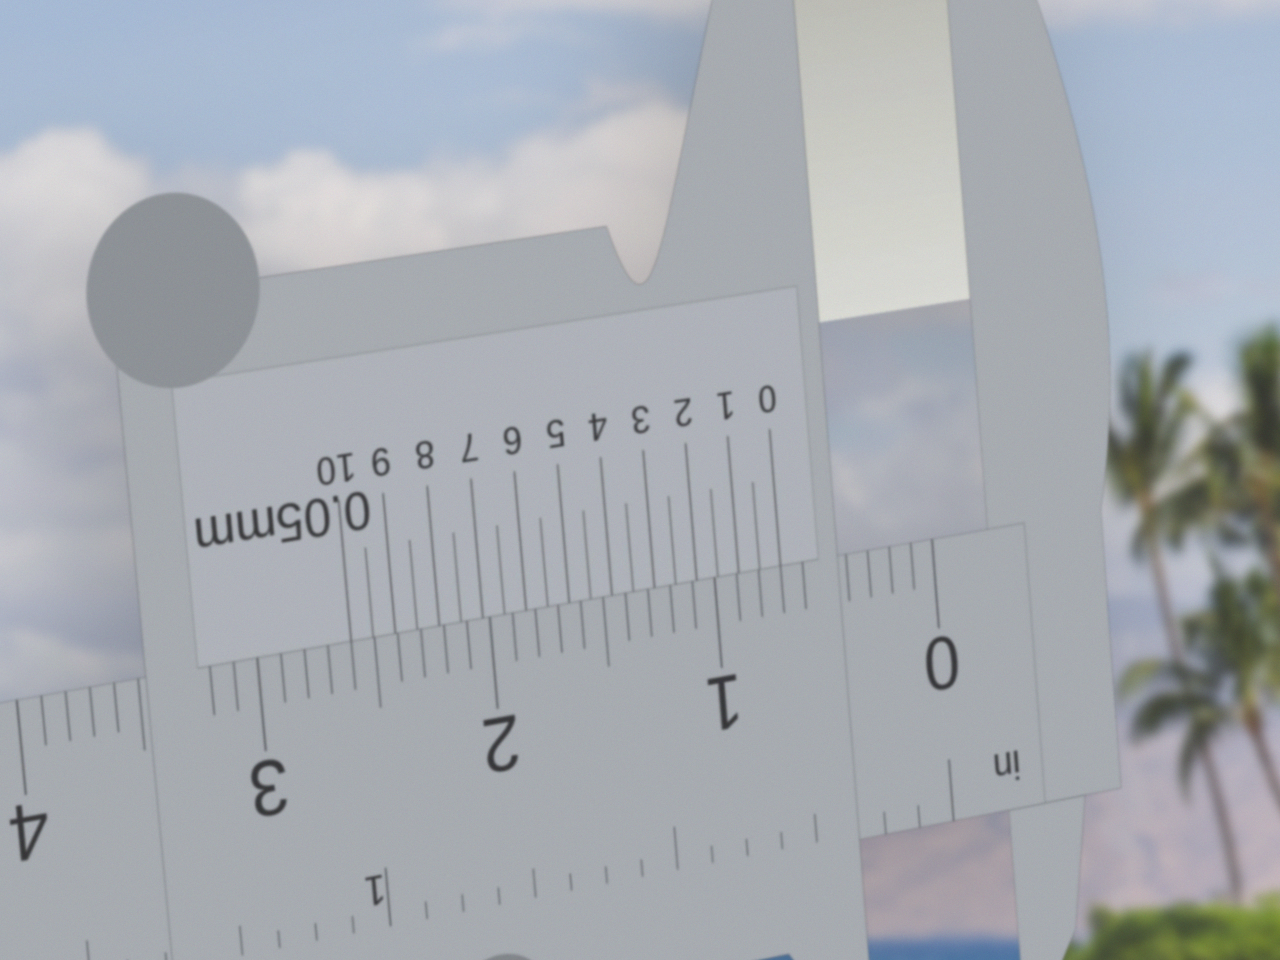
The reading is 7.0 mm
